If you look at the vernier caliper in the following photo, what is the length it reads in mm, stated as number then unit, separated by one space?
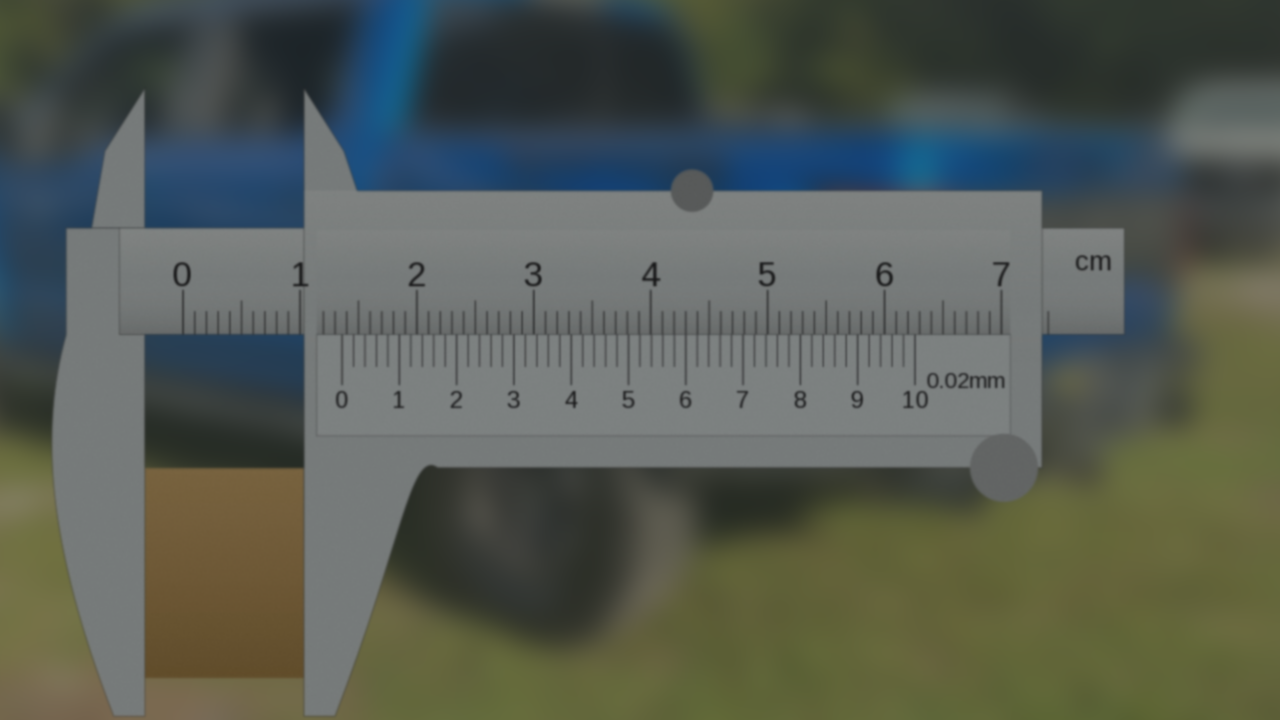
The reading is 13.6 mm
